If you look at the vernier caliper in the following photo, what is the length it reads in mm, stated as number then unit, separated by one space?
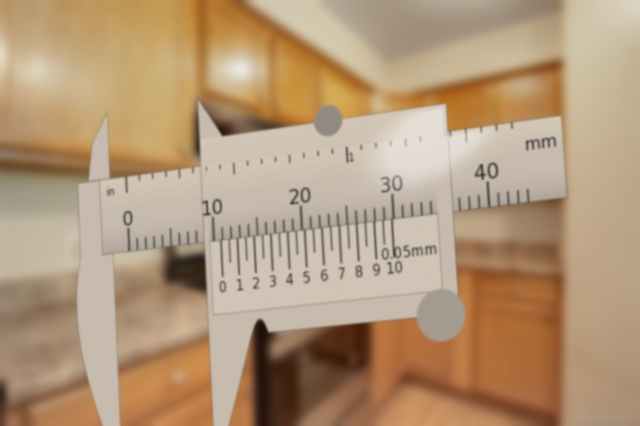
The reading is 10.8 mm
